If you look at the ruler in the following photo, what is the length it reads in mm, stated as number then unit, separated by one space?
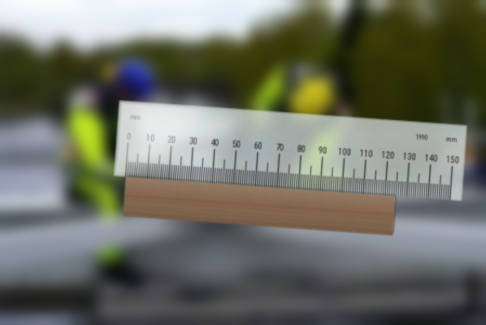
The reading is 125 mm
